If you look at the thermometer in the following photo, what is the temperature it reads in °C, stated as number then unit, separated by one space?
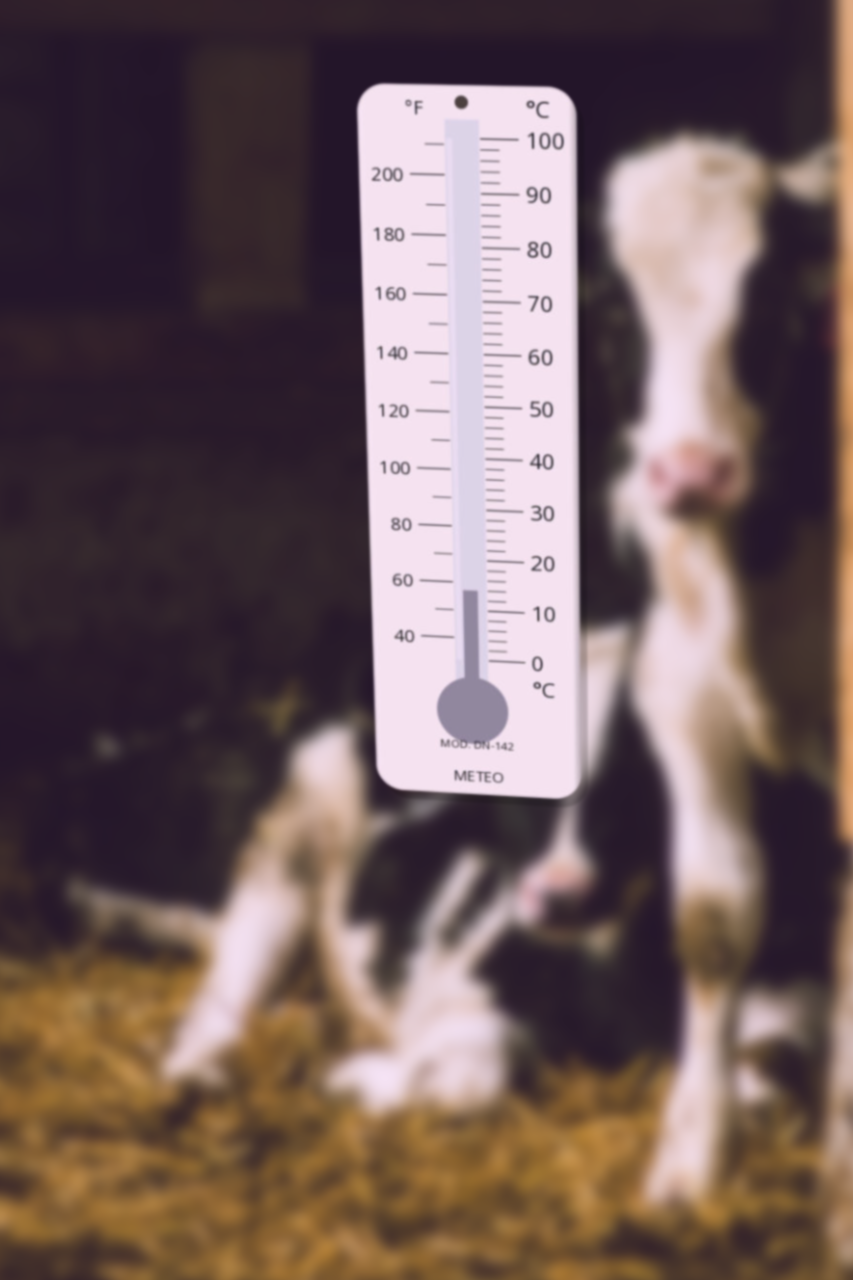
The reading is 14 °C
